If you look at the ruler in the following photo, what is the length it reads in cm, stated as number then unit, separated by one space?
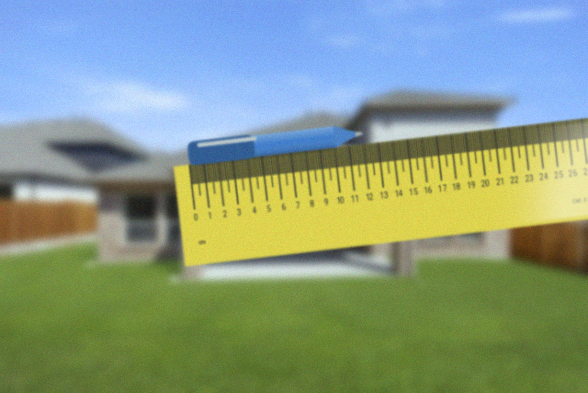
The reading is 12 cm
